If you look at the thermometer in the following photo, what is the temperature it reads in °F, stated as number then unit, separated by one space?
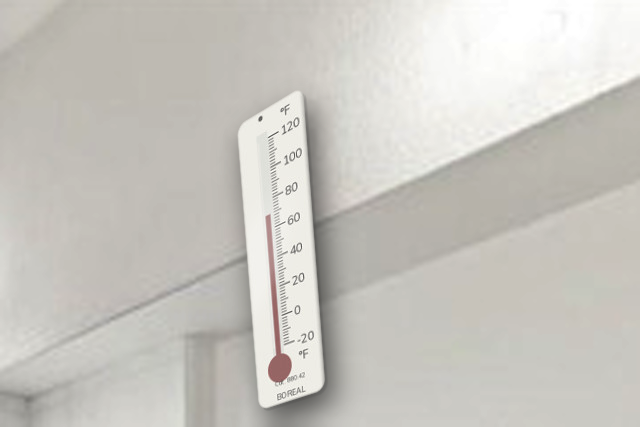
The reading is 70 °F
